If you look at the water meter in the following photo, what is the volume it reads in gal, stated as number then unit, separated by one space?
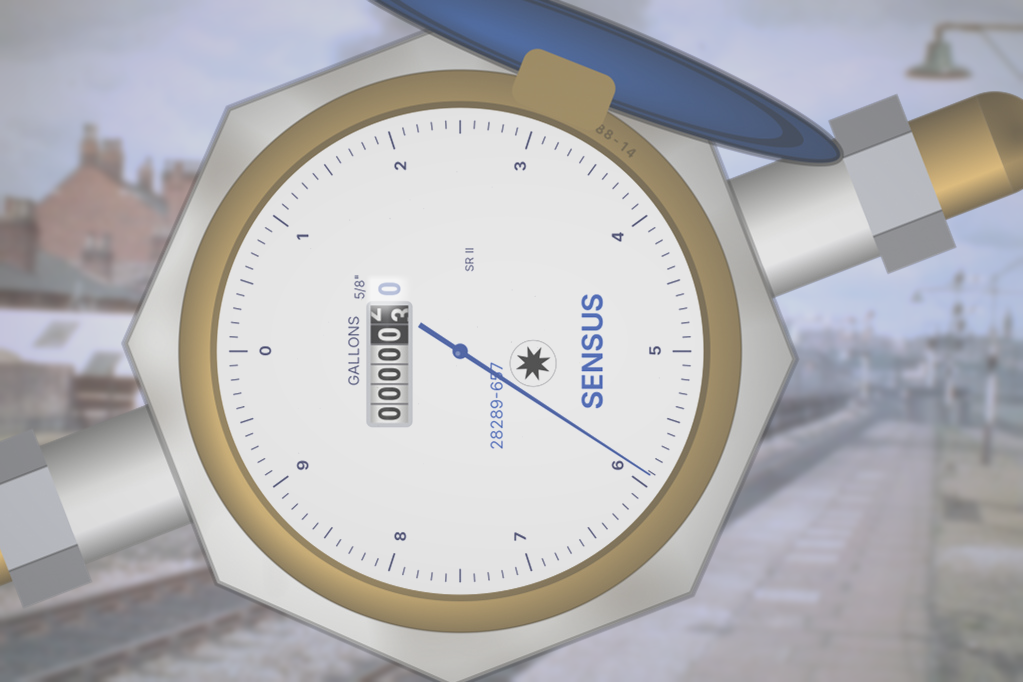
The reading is 25.9 gal
